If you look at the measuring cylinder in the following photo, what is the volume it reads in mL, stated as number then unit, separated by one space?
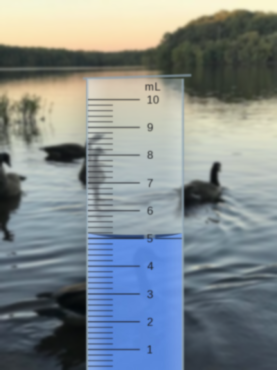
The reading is 5 mL
